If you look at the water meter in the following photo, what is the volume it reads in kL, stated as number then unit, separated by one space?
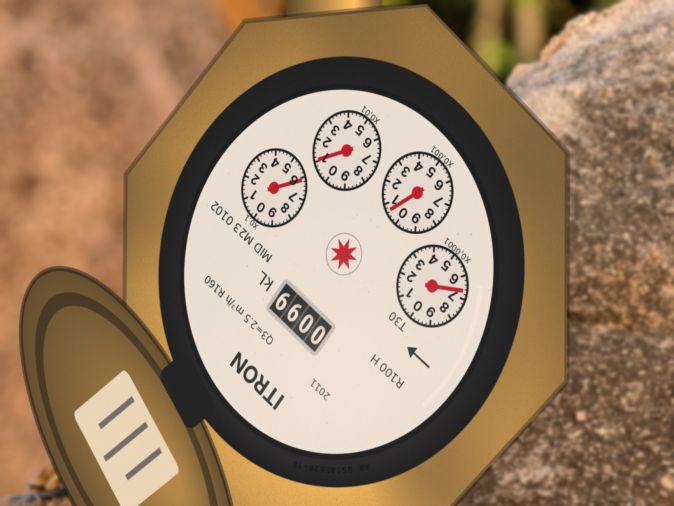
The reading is 99.6106 kL
